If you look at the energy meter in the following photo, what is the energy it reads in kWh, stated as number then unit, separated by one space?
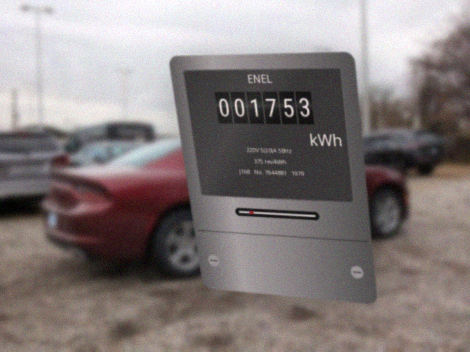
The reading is 1753 kWh
